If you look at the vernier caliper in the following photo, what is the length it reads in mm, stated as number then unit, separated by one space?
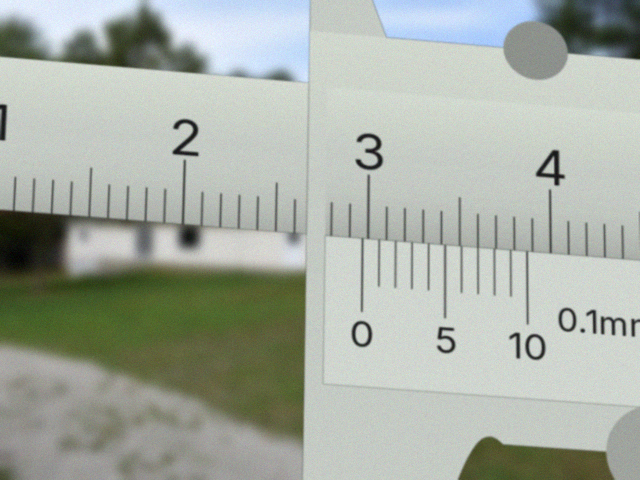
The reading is 29.7 mm
